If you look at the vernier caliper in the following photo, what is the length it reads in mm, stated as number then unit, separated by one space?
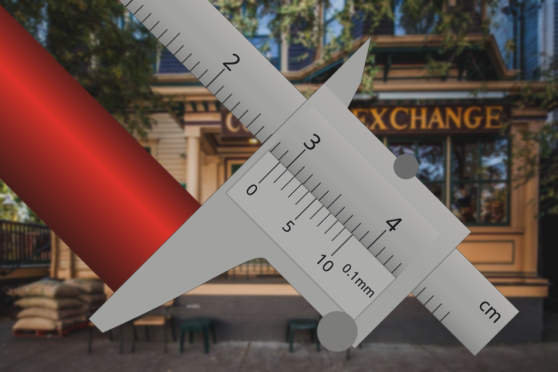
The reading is 29.2 mm
